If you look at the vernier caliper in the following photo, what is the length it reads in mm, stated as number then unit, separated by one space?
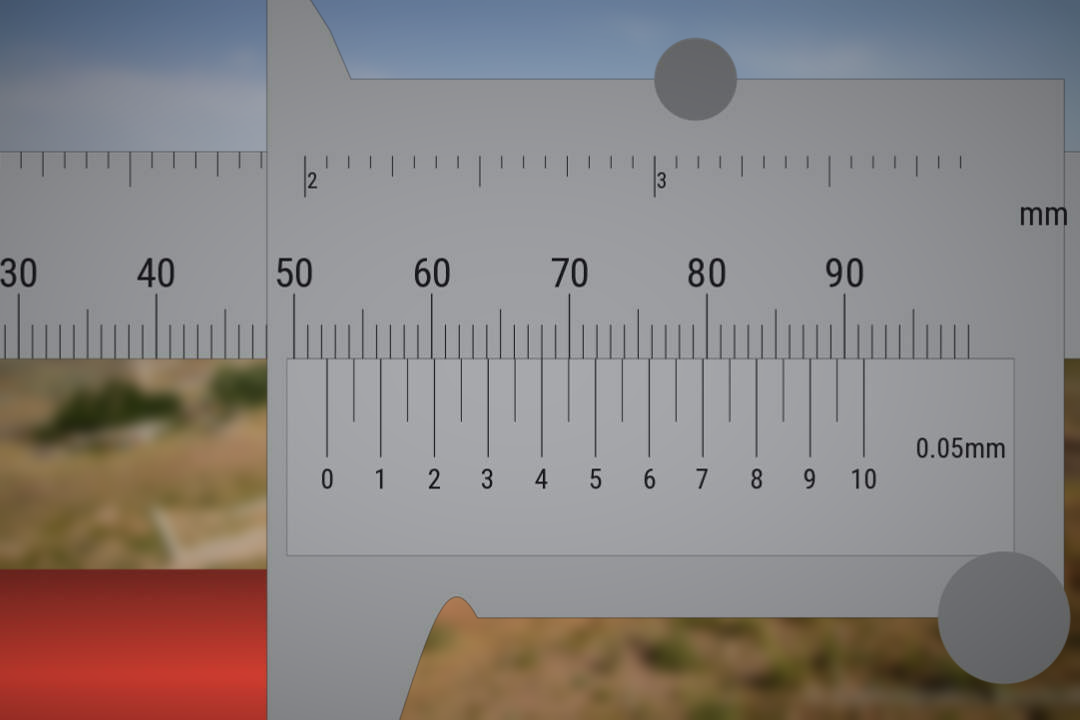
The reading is 52.4 mm
